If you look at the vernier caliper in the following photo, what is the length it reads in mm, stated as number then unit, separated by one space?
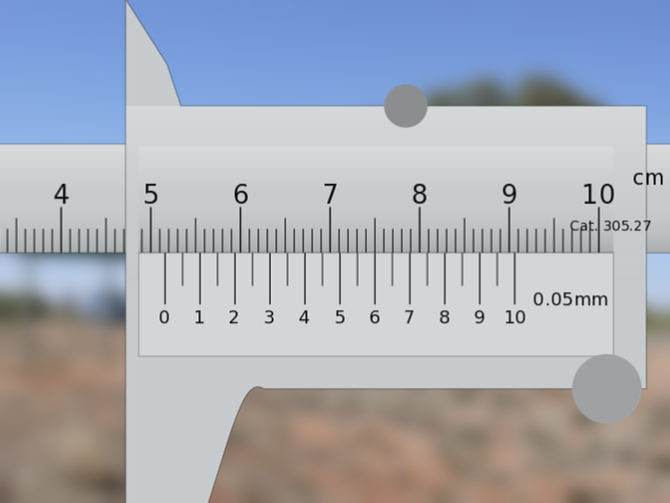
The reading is 51.6 mm
